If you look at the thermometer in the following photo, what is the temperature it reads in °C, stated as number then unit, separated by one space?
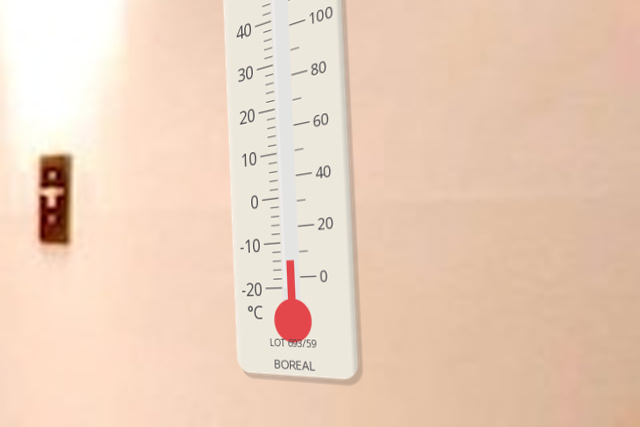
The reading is -14 °C
